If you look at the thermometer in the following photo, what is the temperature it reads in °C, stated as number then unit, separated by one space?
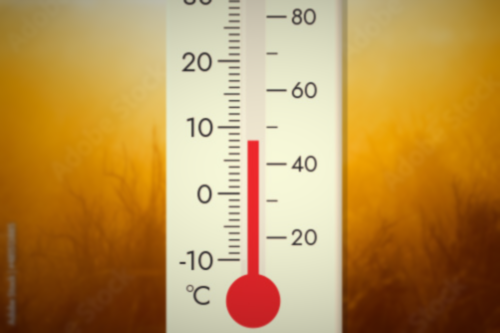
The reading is 8 °C
